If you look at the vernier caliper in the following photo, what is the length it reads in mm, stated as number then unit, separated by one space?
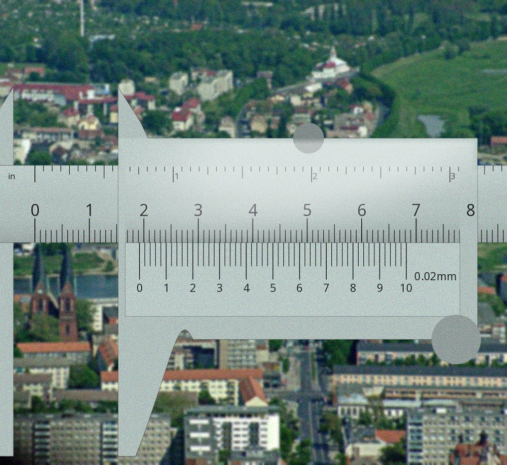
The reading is 19.2 mm
